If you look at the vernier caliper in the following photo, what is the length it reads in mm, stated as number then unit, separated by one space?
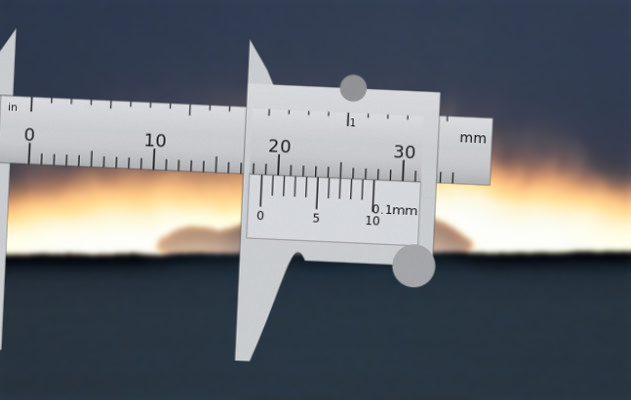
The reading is 18.7 mm
